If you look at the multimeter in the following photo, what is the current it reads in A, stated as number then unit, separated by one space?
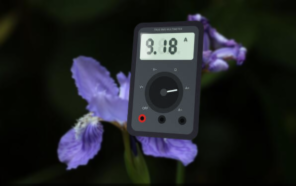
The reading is 9.18 A
